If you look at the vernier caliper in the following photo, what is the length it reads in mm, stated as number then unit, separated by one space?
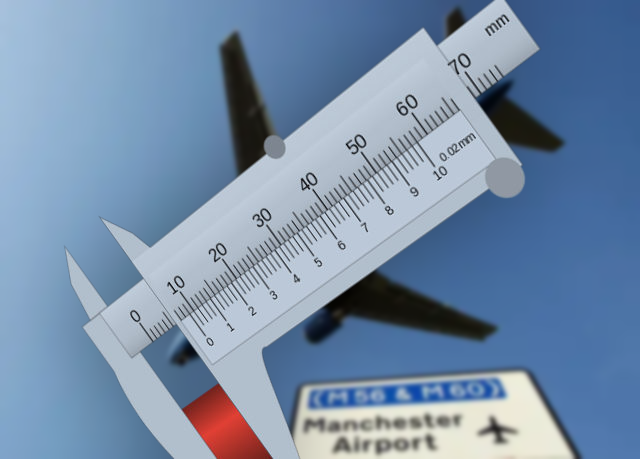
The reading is 9.0 mm
